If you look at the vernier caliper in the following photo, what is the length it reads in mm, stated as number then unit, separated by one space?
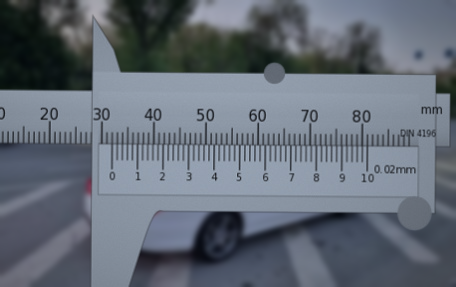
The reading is 32.0 mm
